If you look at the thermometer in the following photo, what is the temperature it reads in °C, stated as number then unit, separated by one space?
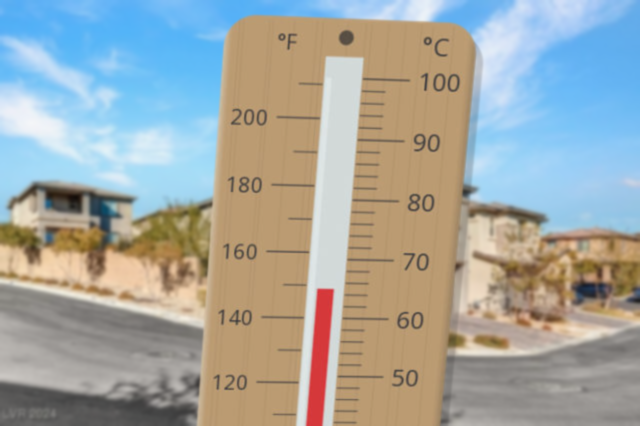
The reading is 65 °C
